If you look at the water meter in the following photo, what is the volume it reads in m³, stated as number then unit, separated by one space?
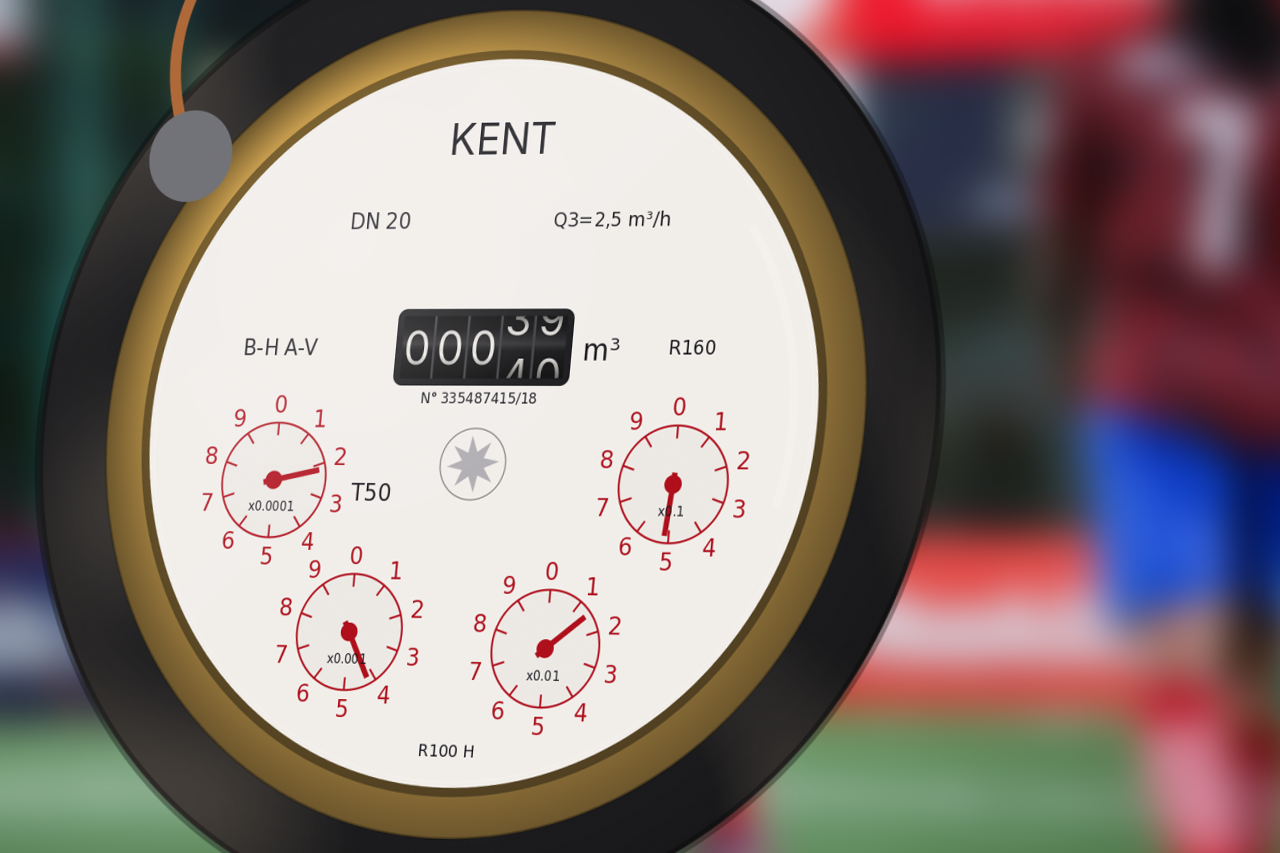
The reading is 39.5142 m³
